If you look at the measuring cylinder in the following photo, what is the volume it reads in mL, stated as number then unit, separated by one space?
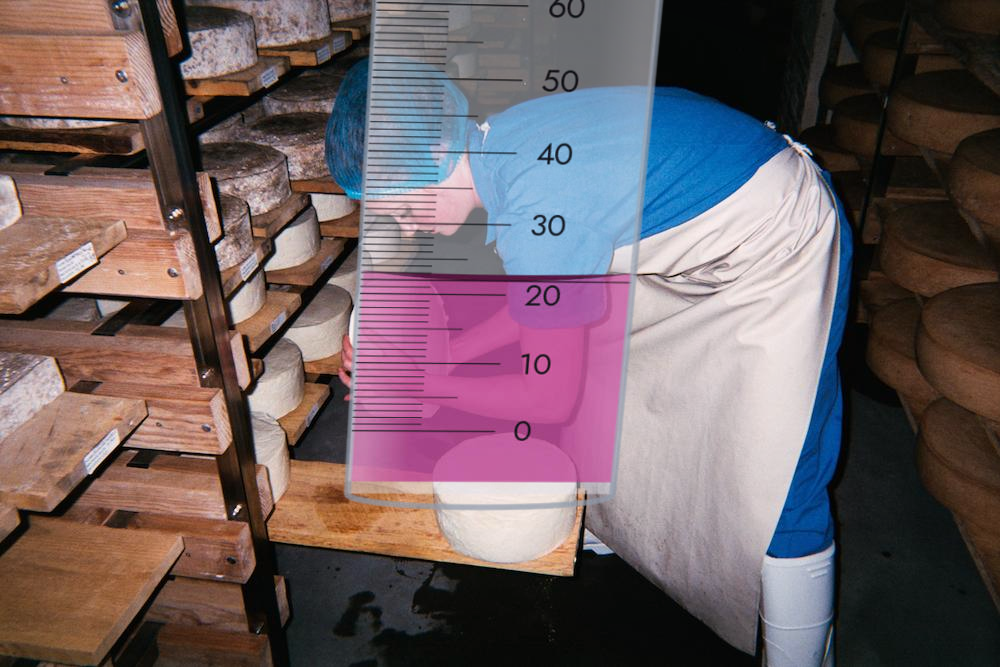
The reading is 22 mL
